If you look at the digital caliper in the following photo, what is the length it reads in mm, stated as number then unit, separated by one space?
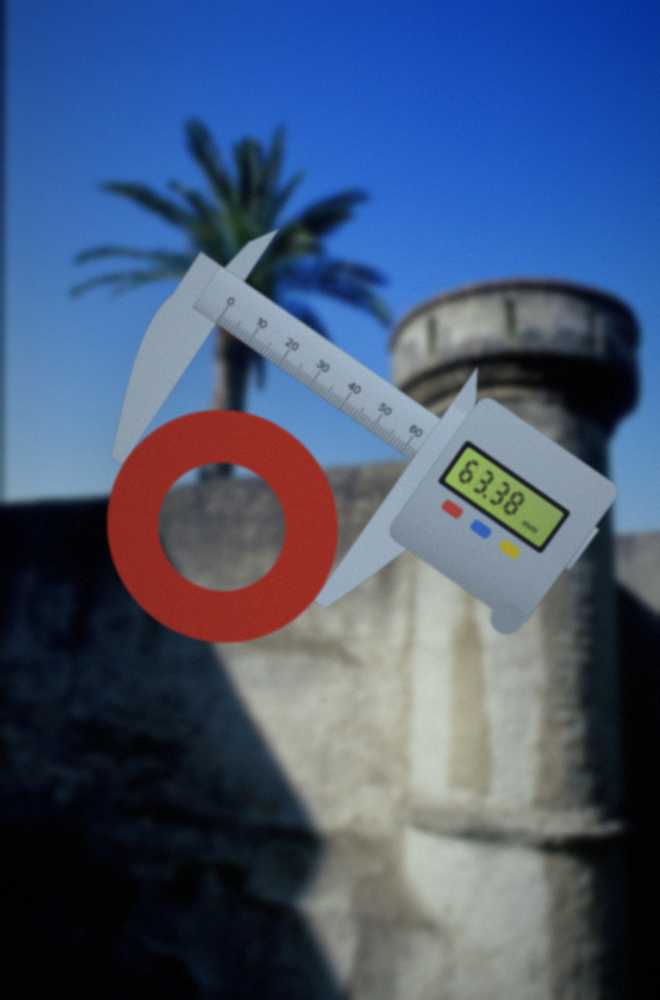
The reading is 63.38 mm
